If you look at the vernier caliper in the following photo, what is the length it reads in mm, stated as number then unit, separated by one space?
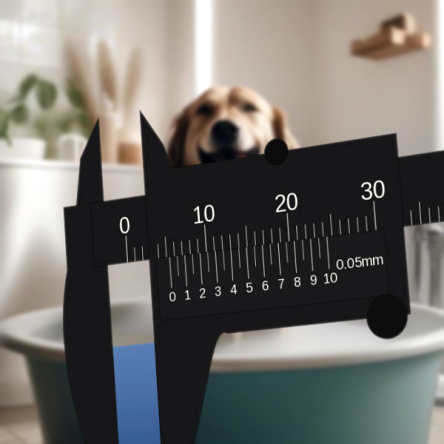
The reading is 5.4 mm
